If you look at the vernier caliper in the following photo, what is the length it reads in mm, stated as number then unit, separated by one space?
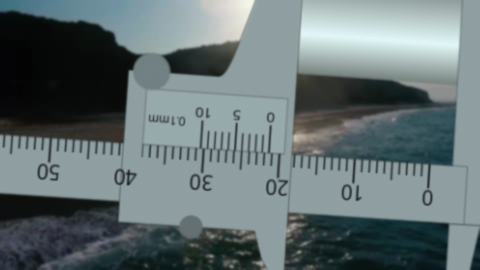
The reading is 21.4 mm
